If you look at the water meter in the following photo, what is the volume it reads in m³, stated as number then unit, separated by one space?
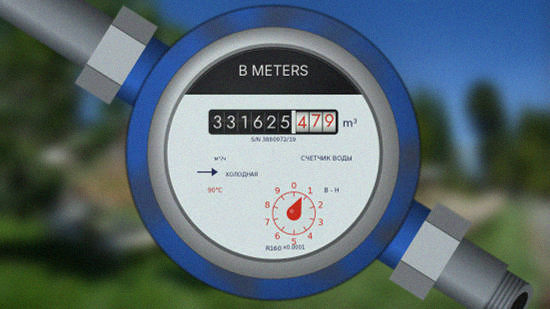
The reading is 331625.4790 m³
